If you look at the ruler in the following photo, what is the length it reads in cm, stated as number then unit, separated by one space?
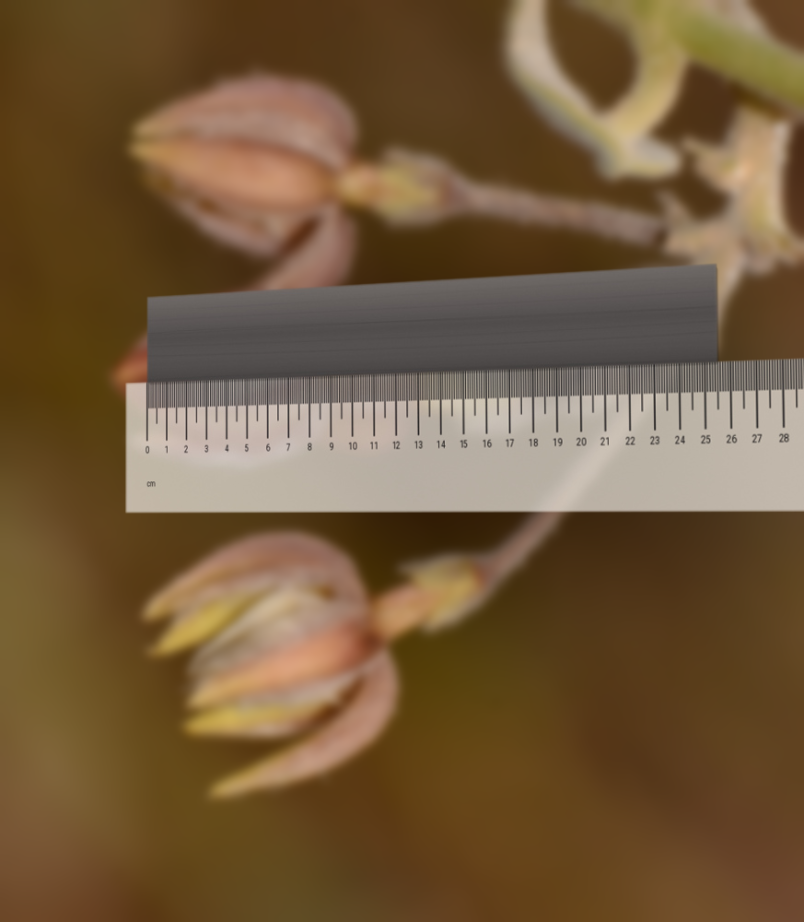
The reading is 25.5 cm
